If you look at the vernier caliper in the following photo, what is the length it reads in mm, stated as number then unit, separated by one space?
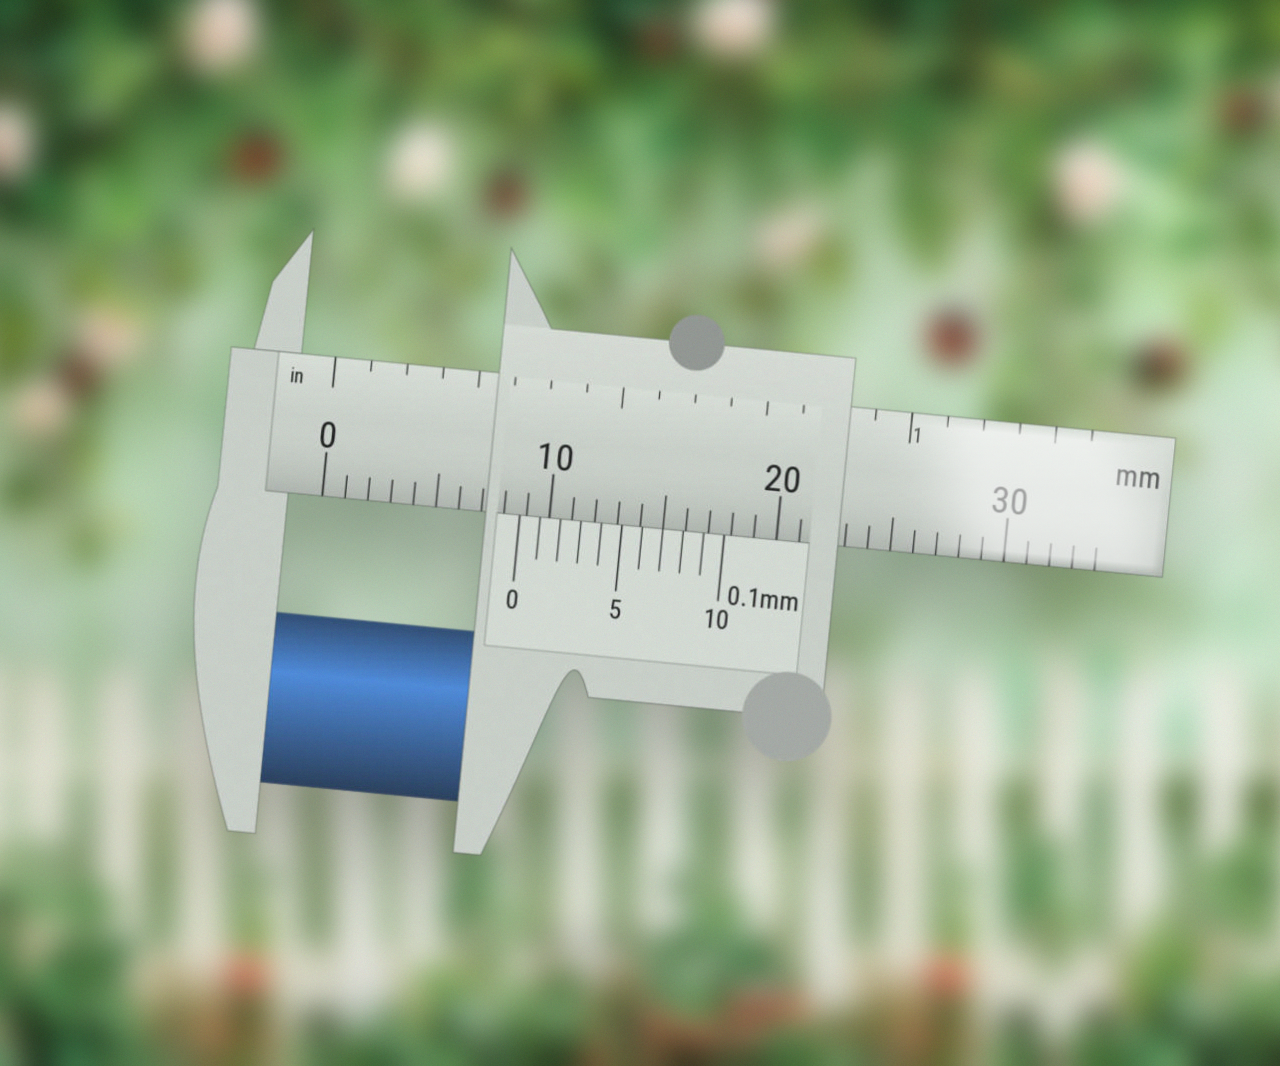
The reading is 8.7 mm
